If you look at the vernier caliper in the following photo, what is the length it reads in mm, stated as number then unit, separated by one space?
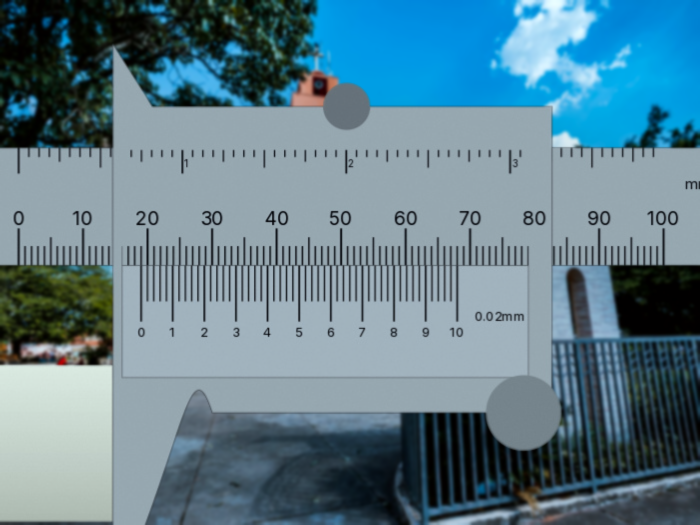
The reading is 19.0 mm
